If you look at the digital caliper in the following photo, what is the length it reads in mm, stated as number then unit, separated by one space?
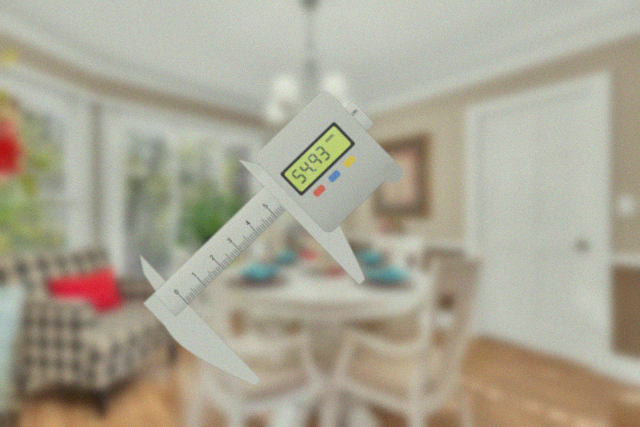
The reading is 54.93 mm
